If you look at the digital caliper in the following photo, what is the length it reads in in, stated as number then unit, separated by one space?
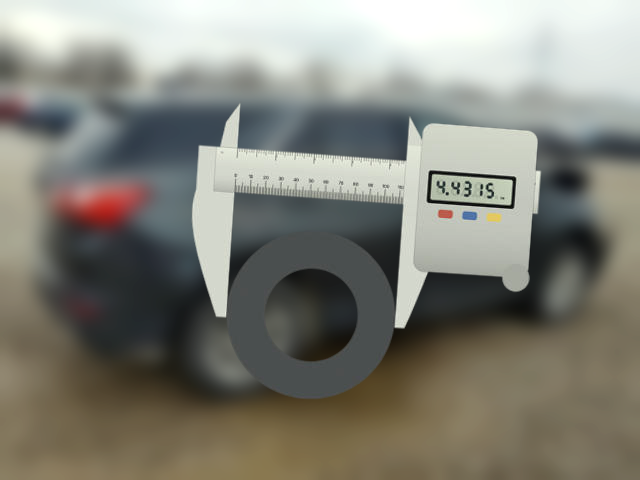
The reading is 4.4315 in
